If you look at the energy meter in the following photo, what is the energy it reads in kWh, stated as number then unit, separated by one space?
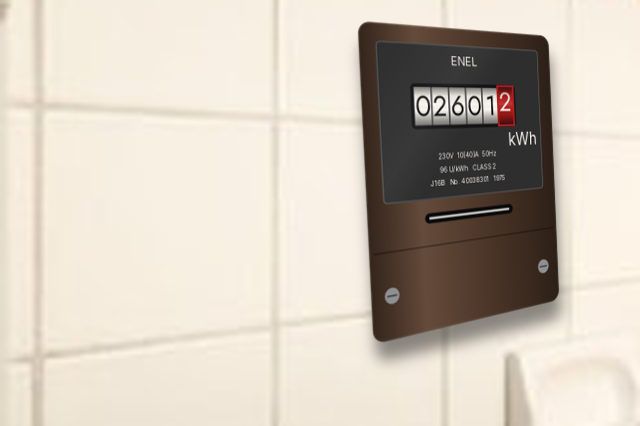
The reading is 2601.2 kWh
